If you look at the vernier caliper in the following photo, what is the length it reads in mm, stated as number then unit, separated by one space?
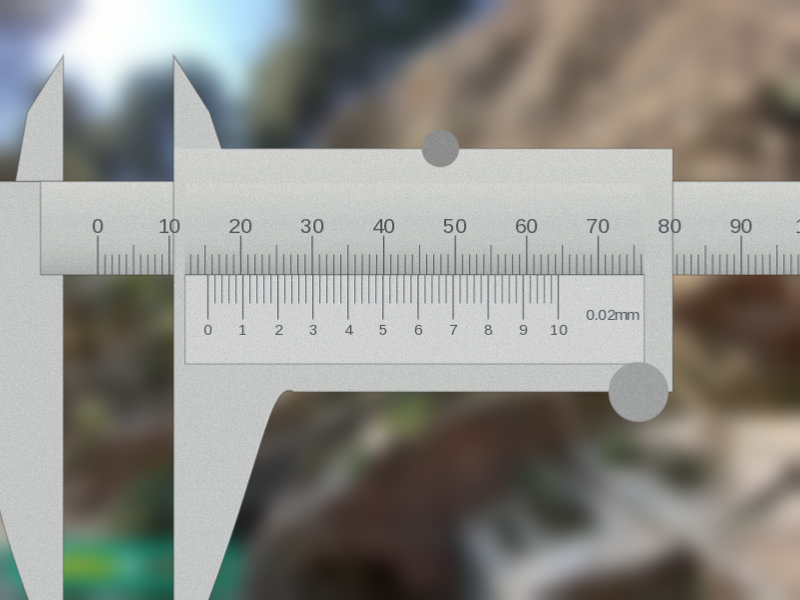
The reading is 15.4 mm
